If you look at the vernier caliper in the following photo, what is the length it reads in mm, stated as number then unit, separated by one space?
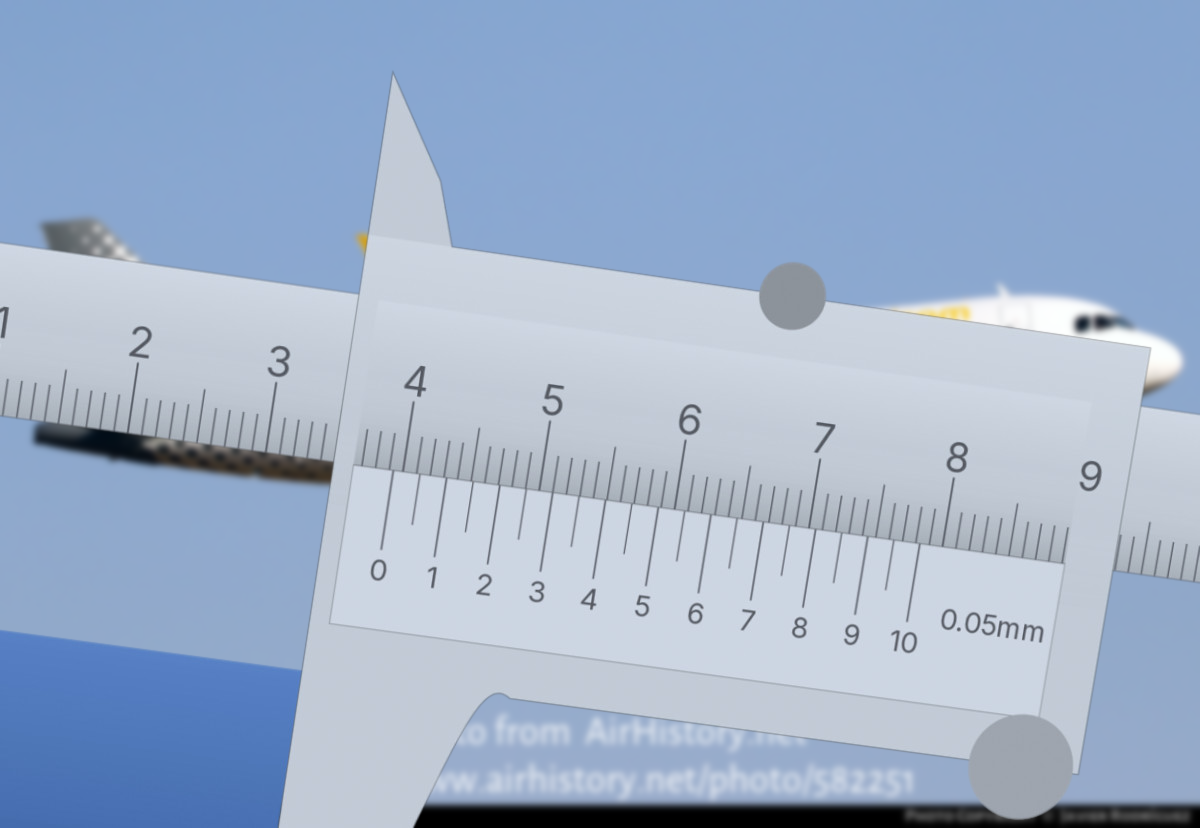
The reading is 39.3 mm
